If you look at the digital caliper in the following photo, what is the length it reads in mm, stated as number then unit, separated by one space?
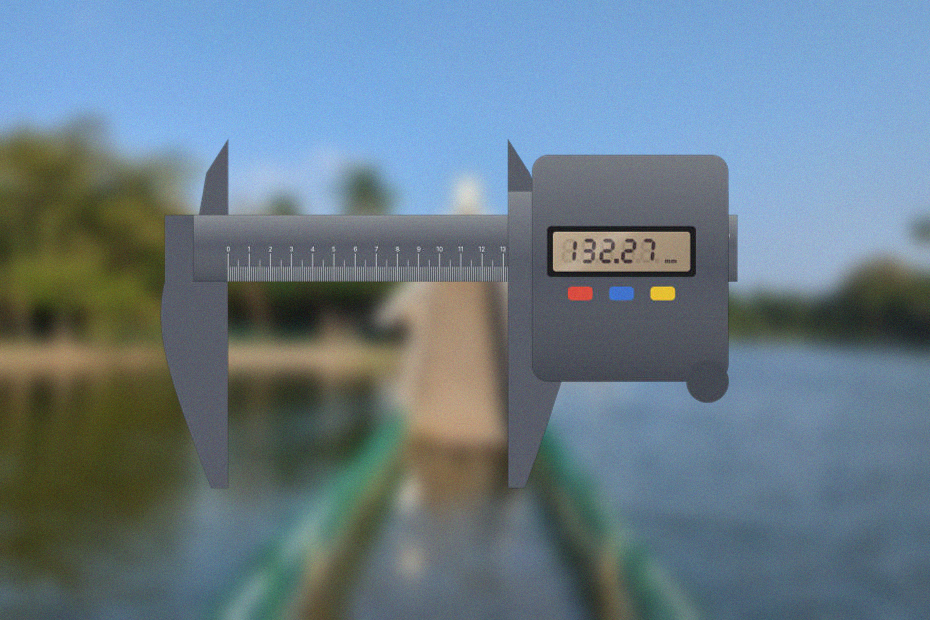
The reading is 132.27 mm
